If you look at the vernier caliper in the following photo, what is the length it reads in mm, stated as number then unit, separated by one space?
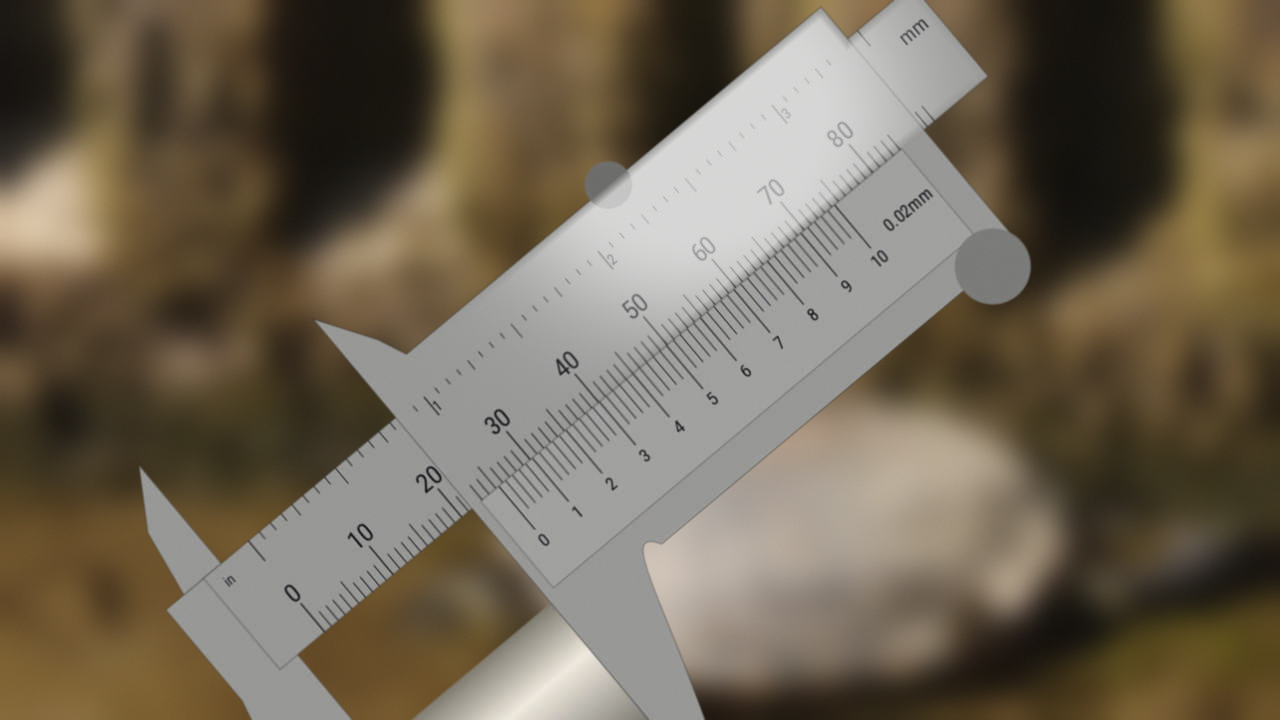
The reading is 25.4 mm
